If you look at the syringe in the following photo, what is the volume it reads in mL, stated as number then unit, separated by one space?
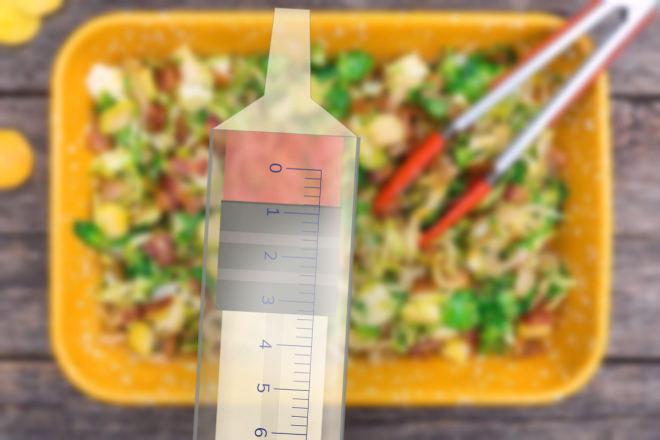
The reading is 0.8 mL
